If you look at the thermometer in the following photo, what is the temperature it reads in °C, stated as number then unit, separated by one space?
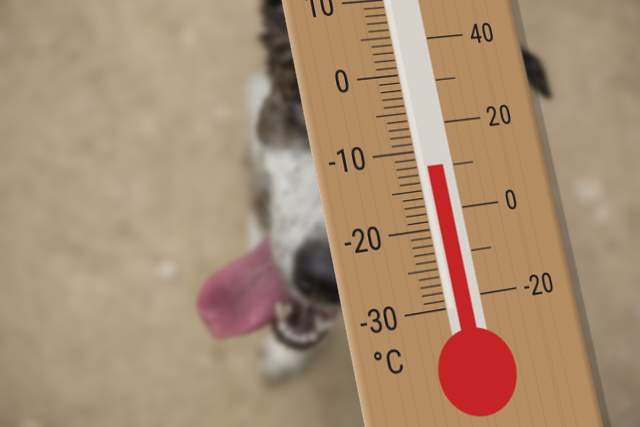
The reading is -12 °C
